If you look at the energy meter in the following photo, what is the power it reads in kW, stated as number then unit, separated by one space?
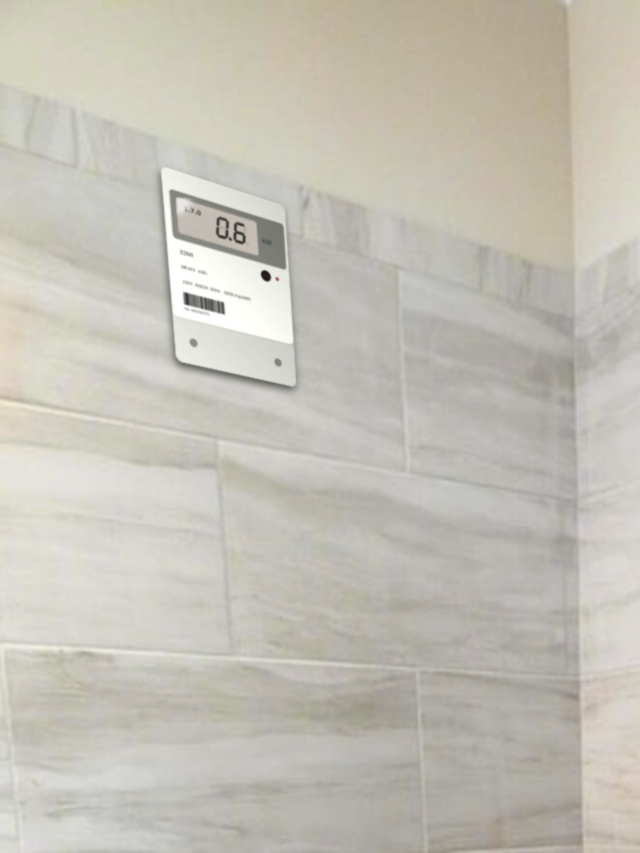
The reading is 0.6 kW
